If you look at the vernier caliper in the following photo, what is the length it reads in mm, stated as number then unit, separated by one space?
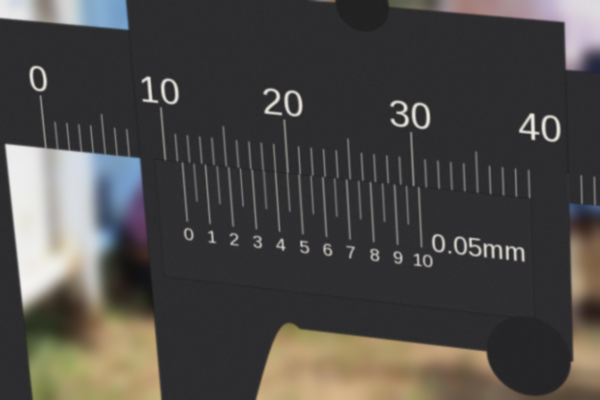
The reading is 11.4 mm
